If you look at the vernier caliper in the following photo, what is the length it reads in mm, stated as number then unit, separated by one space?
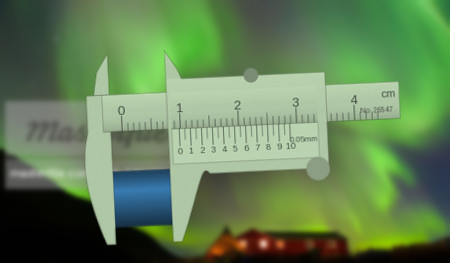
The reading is 9.8 mm
